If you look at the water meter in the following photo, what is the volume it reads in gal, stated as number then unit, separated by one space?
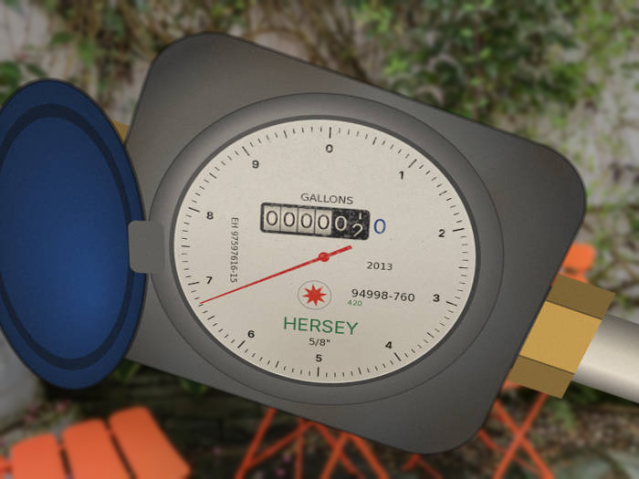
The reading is 16.7 gal
